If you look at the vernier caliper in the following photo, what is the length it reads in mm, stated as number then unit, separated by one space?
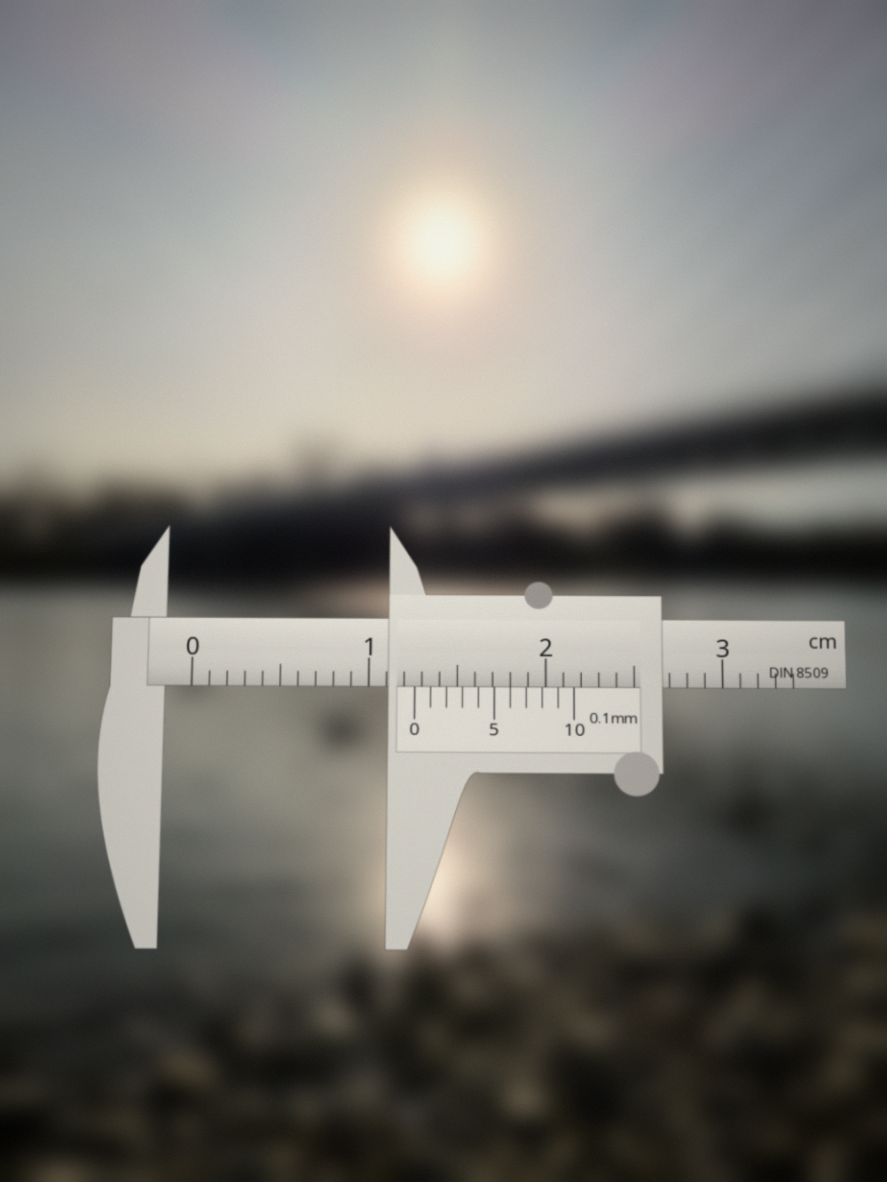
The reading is 12.6 mm
